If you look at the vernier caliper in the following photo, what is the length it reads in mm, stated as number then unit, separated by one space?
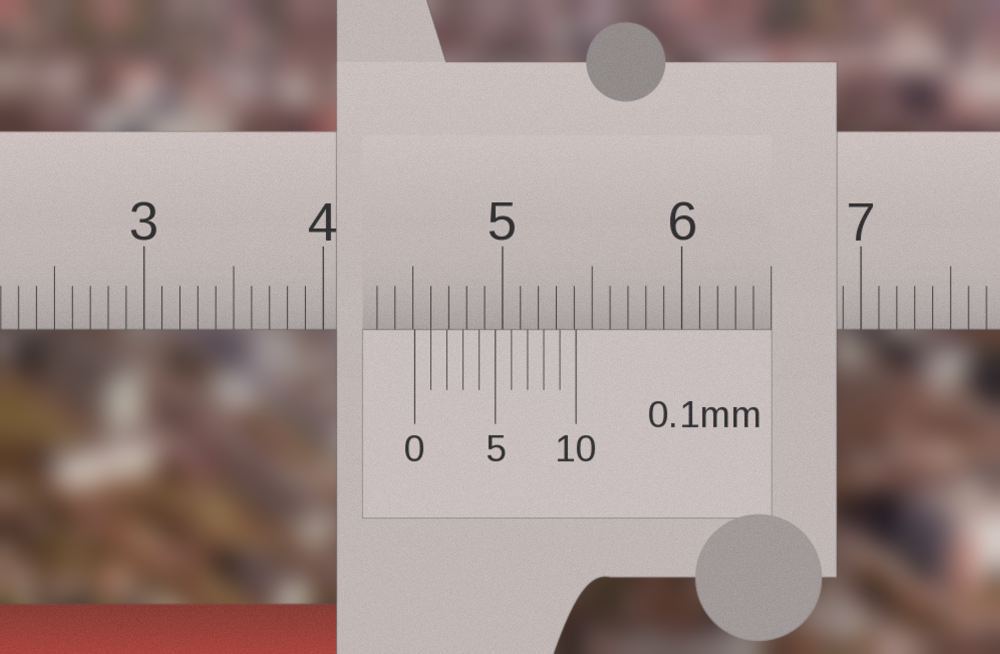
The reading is 45.1 mm
